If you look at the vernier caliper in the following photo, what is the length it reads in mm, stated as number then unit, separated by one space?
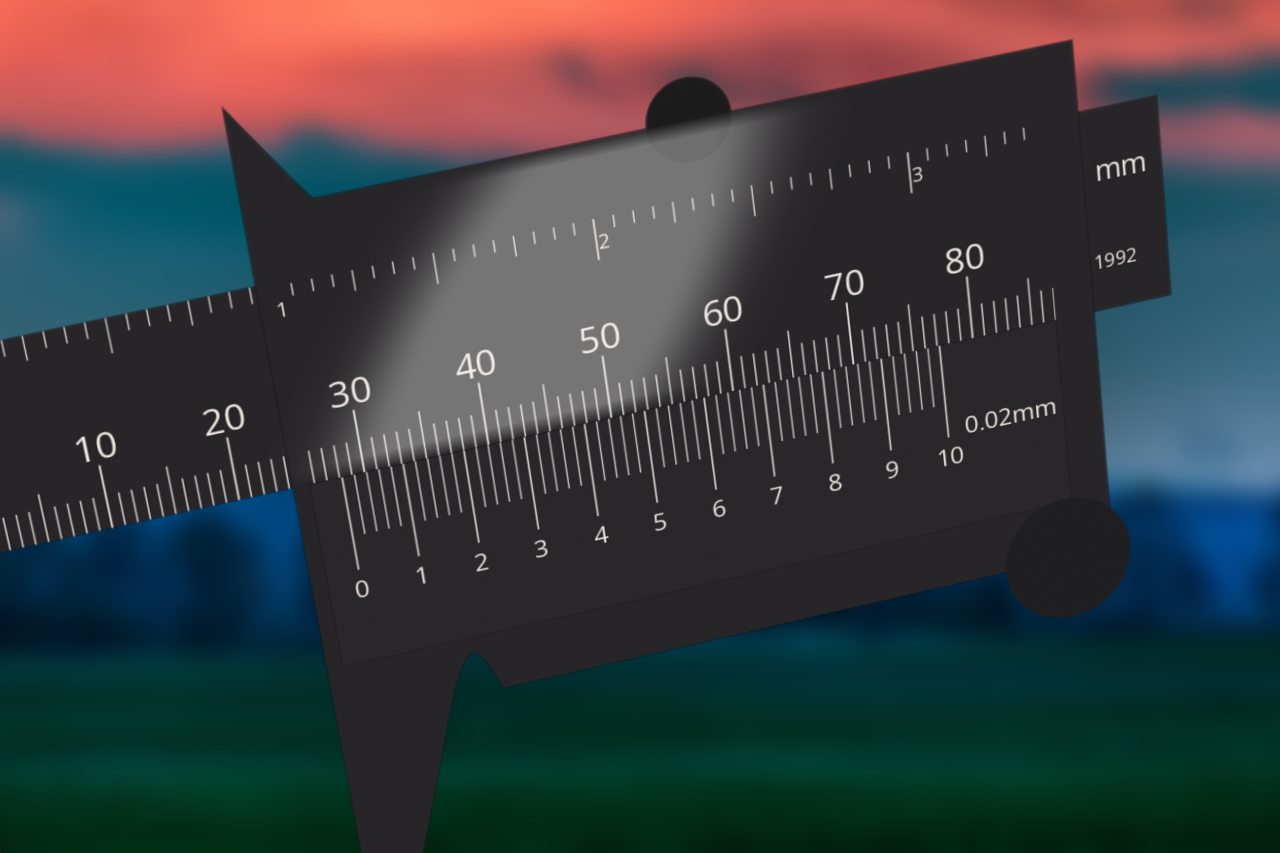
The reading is 28.2 mm
